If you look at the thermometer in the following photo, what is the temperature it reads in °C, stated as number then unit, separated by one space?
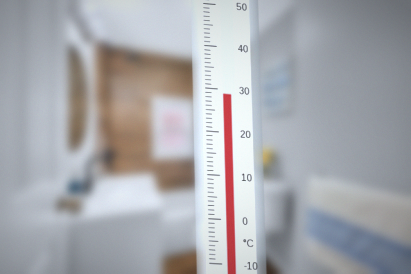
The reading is 29 °C
